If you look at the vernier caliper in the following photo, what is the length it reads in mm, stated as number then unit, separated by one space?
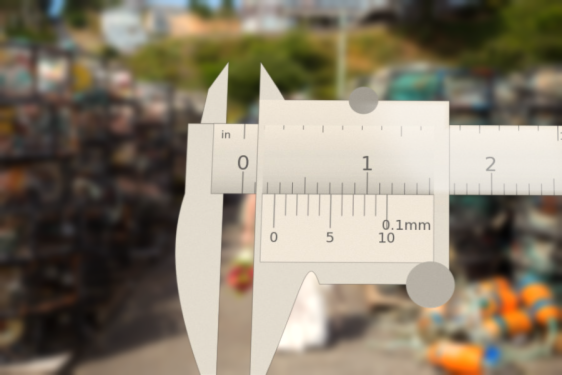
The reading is 2.6 mm
